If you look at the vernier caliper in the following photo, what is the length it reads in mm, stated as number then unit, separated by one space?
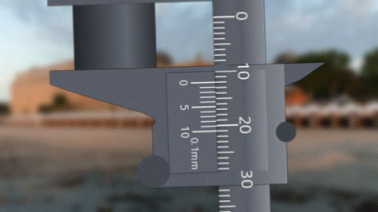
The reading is 12.0 mm
